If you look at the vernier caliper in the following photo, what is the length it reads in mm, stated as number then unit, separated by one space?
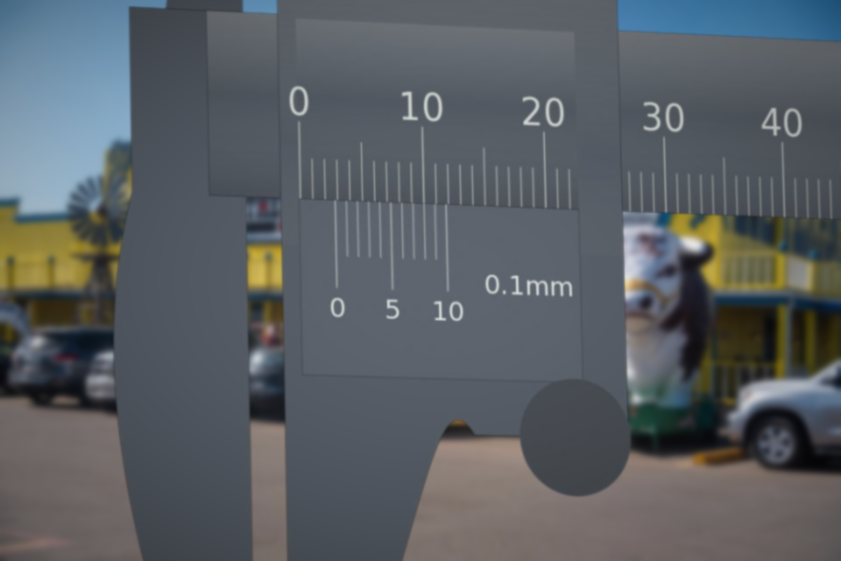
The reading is 2.8 mm
